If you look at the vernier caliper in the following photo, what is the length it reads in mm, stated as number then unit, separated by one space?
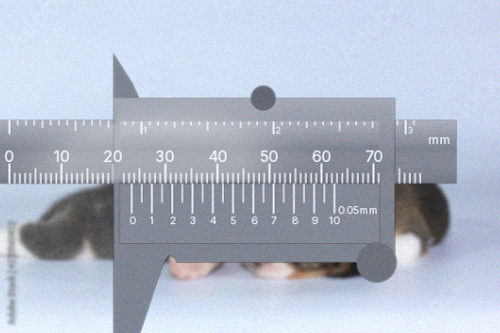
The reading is 23.5 mm
